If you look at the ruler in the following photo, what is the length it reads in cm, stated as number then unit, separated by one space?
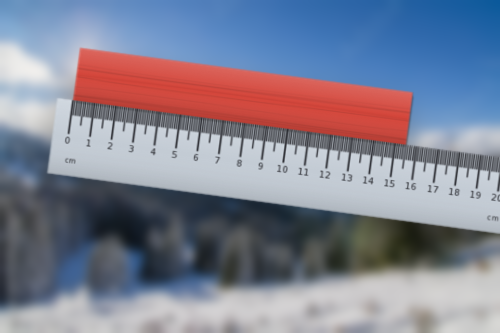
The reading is 15.5 cm
